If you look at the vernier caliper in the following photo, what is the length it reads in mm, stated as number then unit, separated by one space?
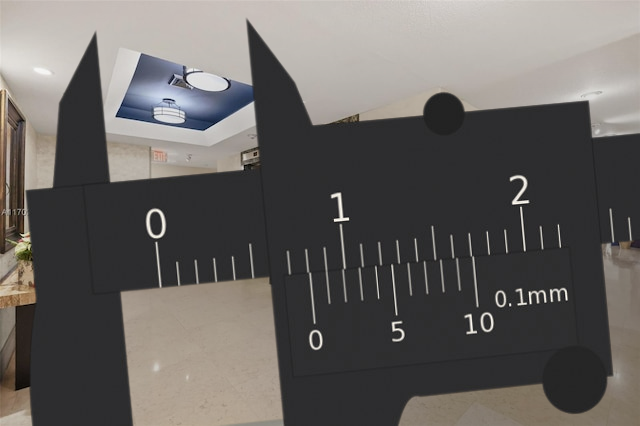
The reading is 8.1 mm
